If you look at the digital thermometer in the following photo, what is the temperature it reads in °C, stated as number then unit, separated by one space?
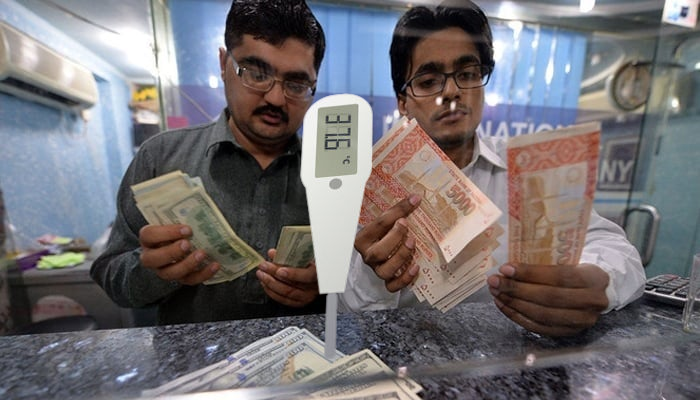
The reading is 37.6 °C
